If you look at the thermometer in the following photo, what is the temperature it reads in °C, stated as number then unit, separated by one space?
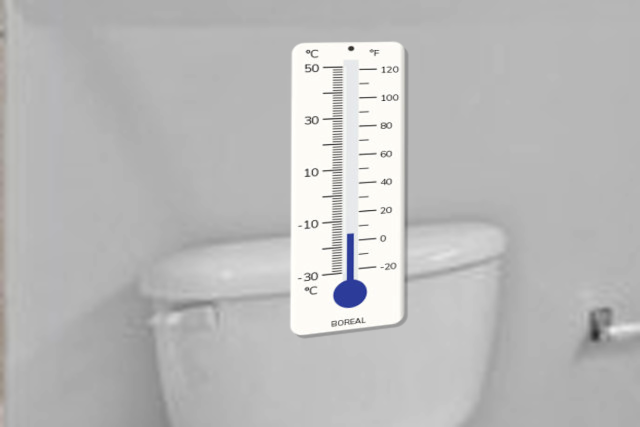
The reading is -15 °C
